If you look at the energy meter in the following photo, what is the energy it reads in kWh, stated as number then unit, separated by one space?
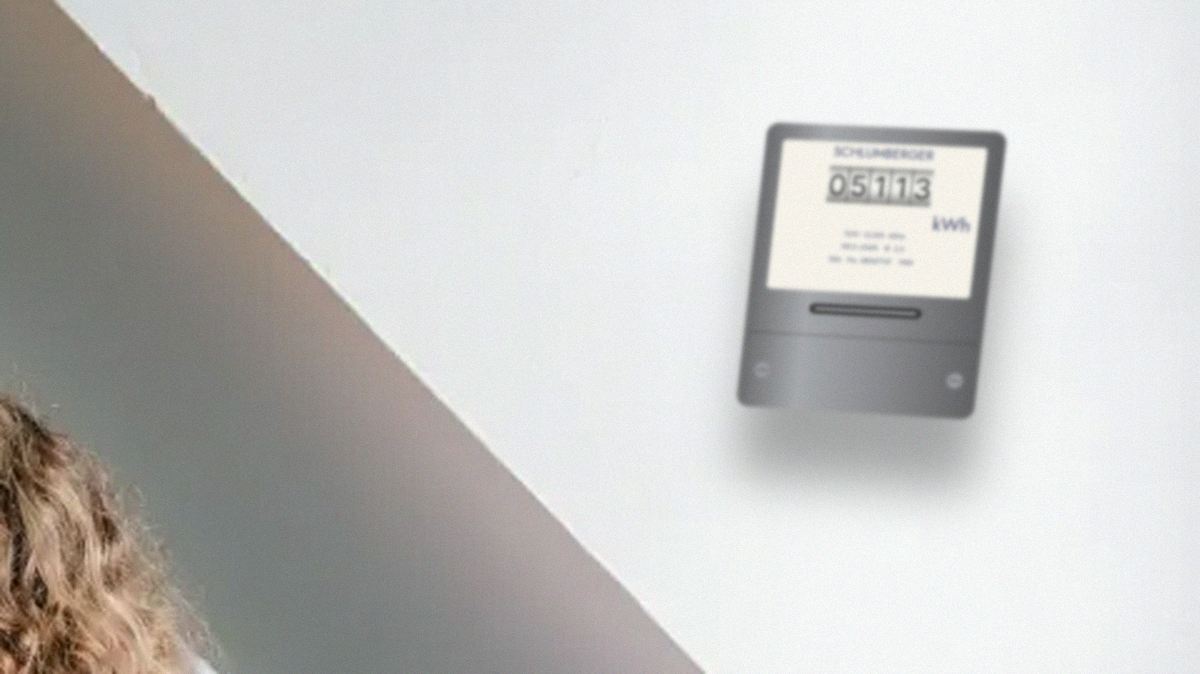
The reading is 5113 kWh
